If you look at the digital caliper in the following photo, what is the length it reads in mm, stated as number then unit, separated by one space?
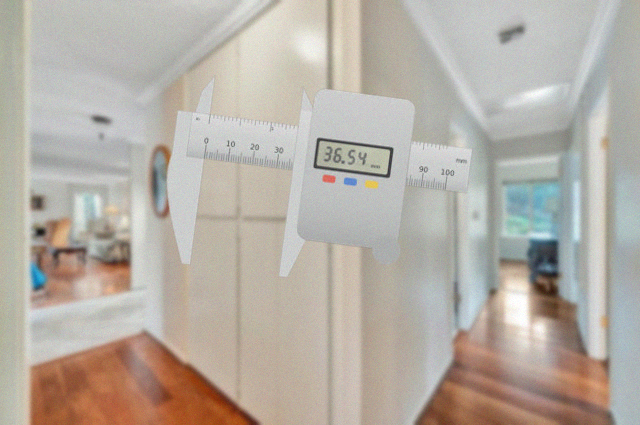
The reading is 36.54 mm
